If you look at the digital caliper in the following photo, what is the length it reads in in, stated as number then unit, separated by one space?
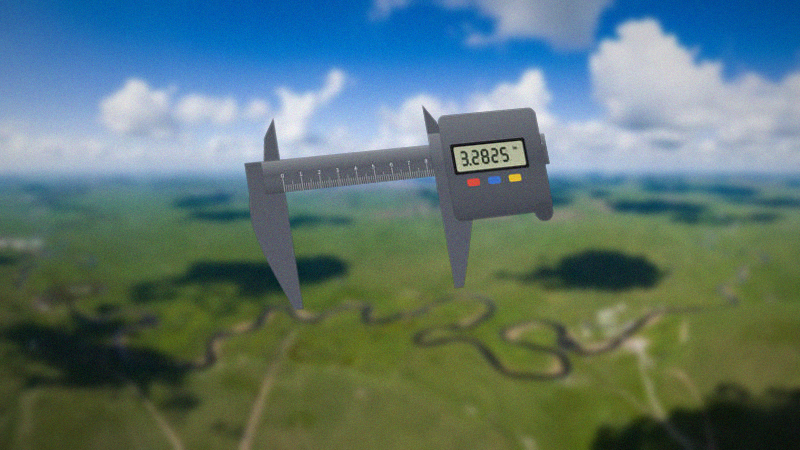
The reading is 3.2825 in
